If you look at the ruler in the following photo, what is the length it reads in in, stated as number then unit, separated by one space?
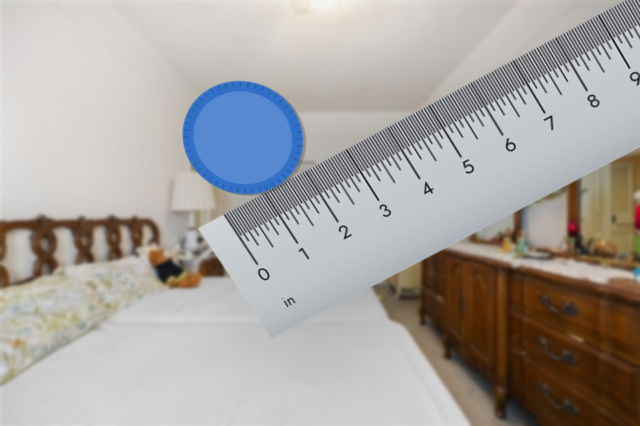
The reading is 2.5 in
